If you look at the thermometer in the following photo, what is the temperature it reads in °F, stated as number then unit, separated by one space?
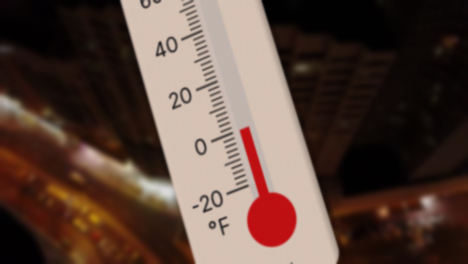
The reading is 0 °F
